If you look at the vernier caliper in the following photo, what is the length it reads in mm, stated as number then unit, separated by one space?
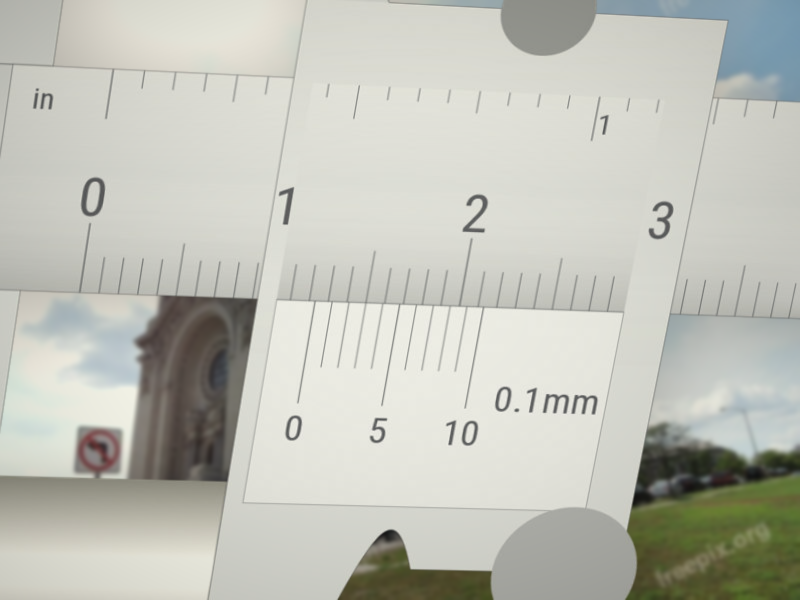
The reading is 12.3 mm
